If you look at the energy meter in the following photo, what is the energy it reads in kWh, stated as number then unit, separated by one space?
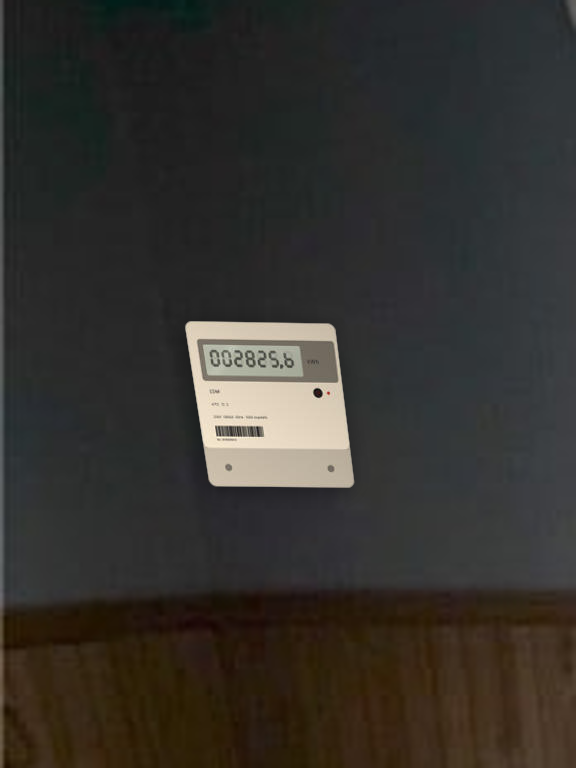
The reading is 2825.6 kWh
